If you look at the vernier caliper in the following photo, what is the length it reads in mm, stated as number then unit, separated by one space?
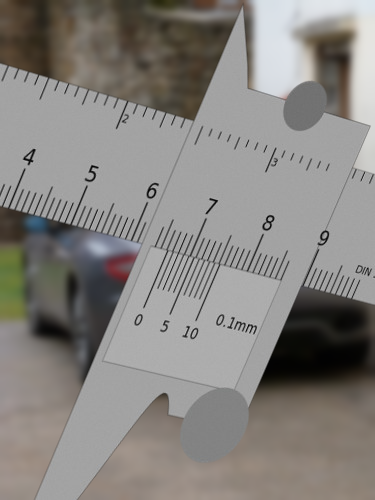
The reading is 66.2 mm
